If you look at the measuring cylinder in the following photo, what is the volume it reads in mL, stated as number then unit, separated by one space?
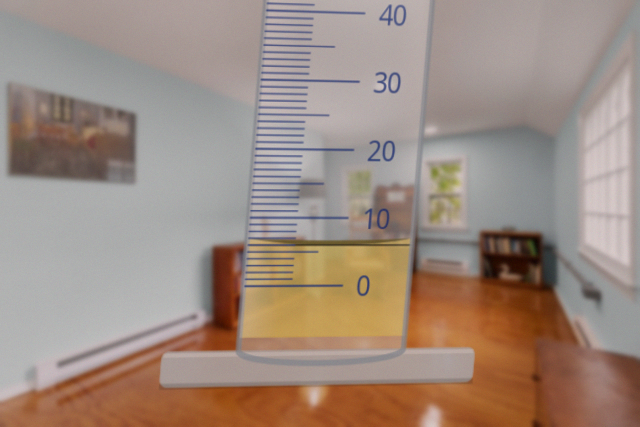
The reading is 6 mL
